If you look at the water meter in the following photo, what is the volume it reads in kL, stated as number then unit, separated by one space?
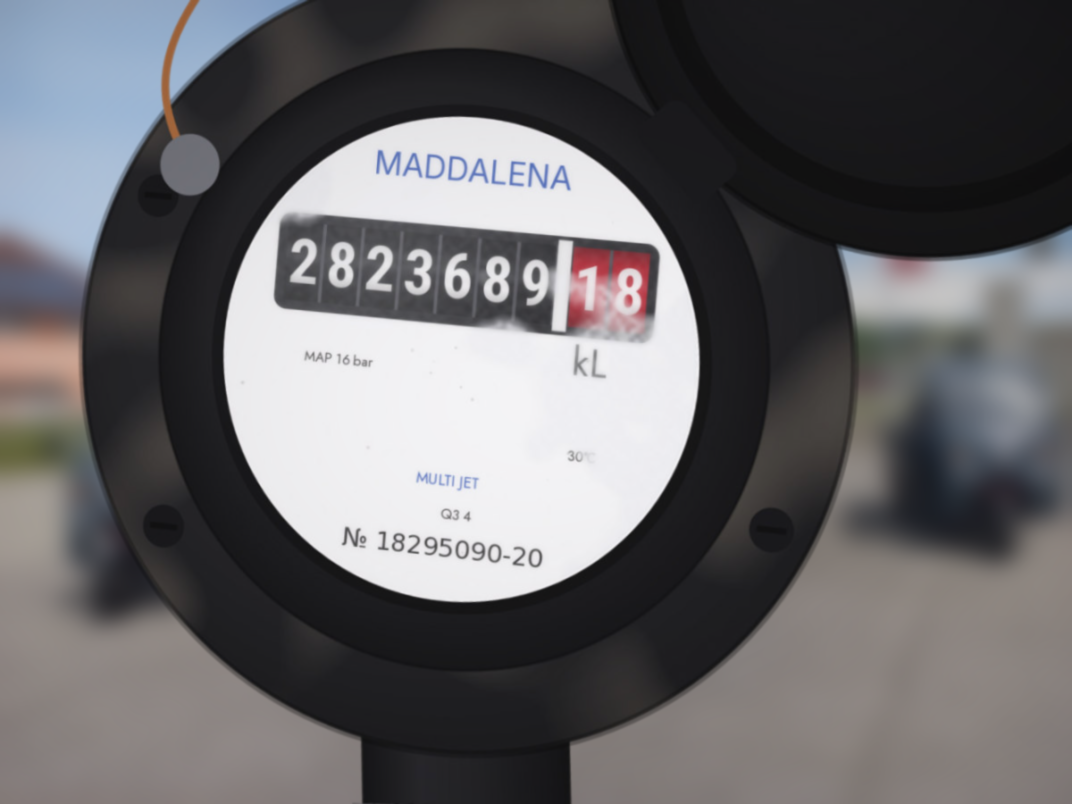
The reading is 2823689.18 kL
